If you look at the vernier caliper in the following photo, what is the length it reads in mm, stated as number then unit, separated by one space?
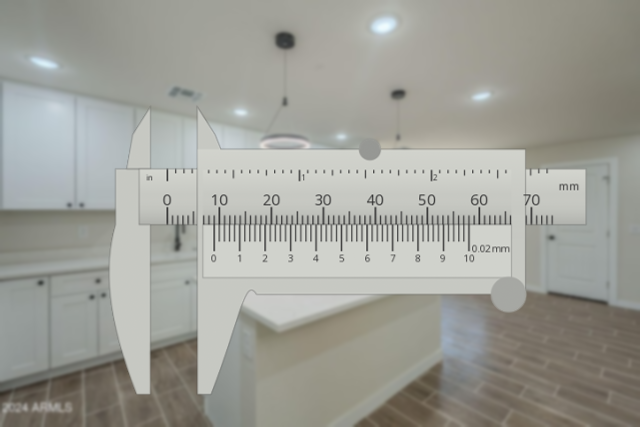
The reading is 9.0 mm
